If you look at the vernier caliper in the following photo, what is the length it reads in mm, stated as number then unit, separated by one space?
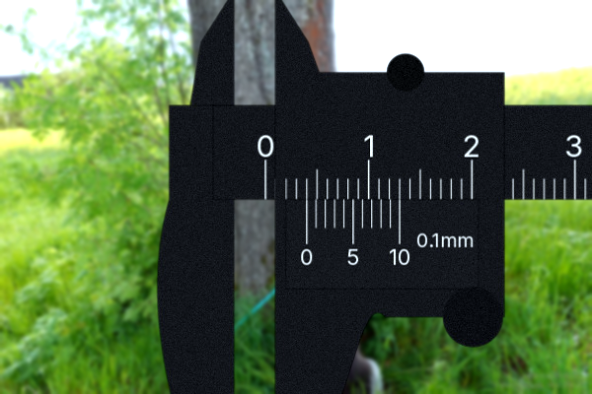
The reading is 4.0 mm
